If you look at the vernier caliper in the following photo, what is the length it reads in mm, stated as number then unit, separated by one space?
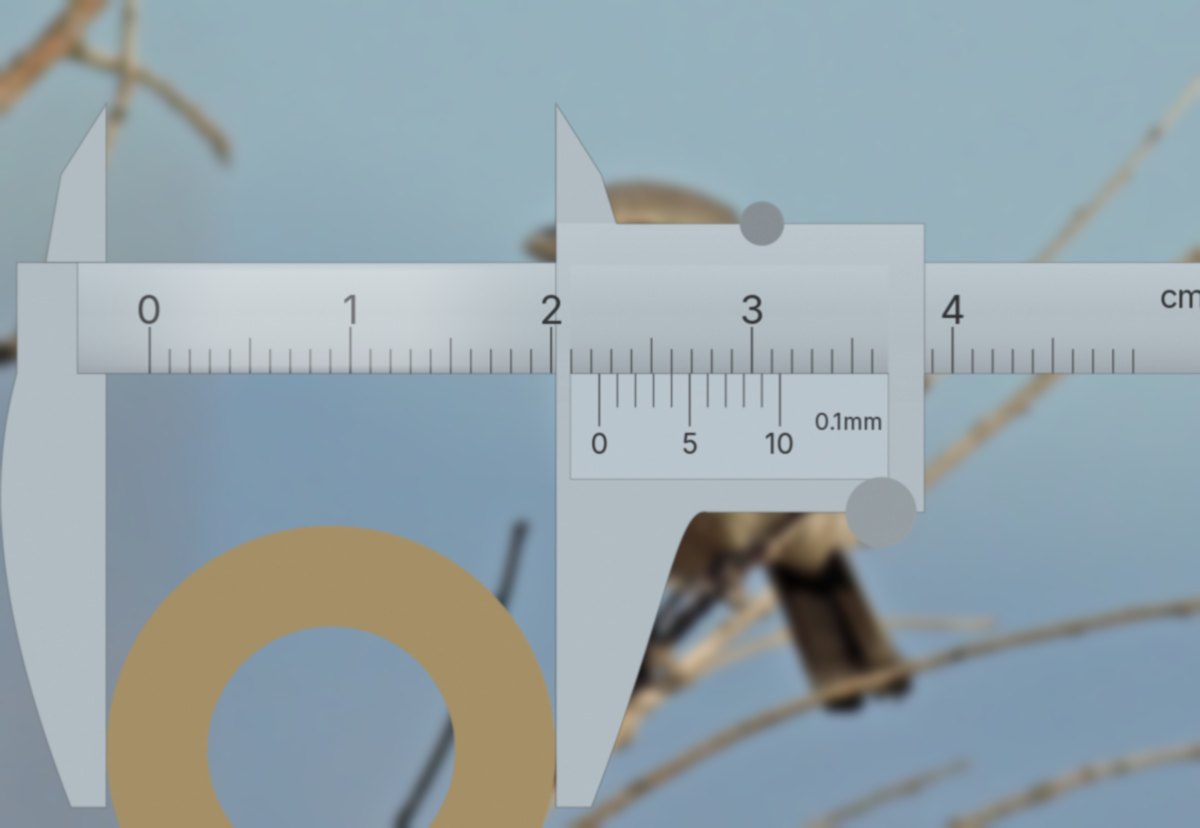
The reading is 22.4 mm
